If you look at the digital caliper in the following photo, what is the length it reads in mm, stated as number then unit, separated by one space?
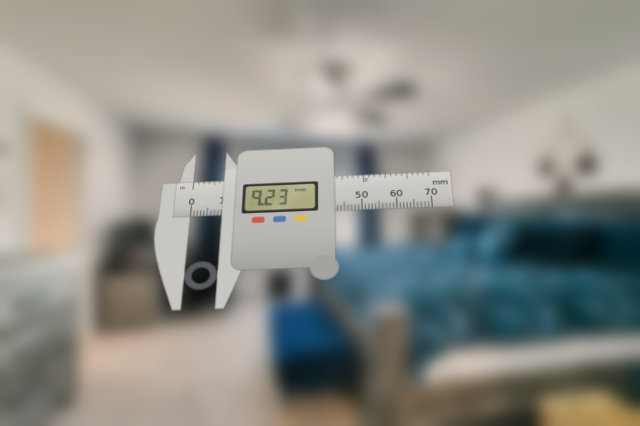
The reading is 9.23 mm
